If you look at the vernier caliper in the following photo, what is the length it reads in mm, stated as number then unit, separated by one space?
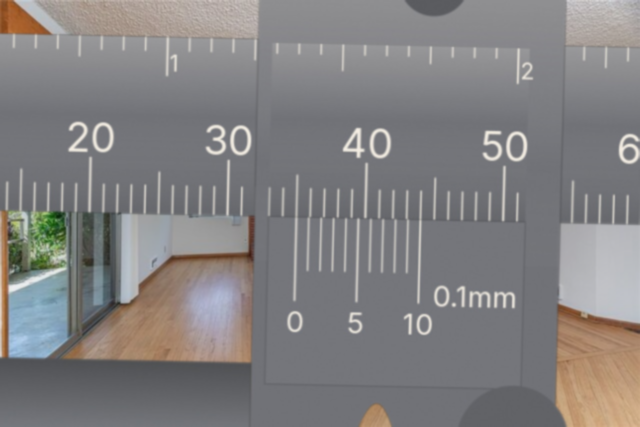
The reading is 35.0 mm
